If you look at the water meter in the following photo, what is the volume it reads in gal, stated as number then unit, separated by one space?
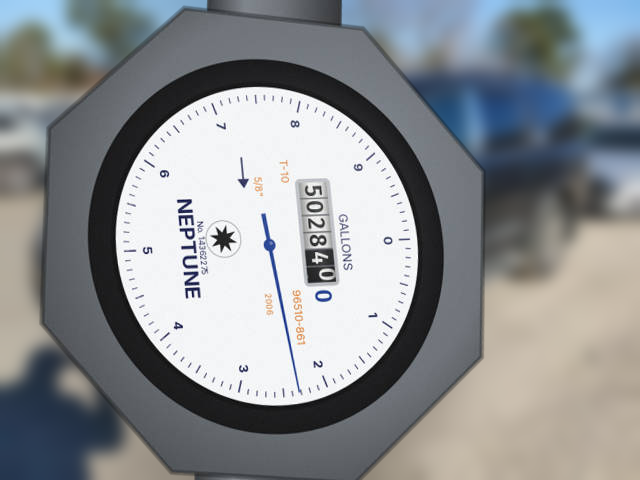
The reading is 5028402.3 gal
